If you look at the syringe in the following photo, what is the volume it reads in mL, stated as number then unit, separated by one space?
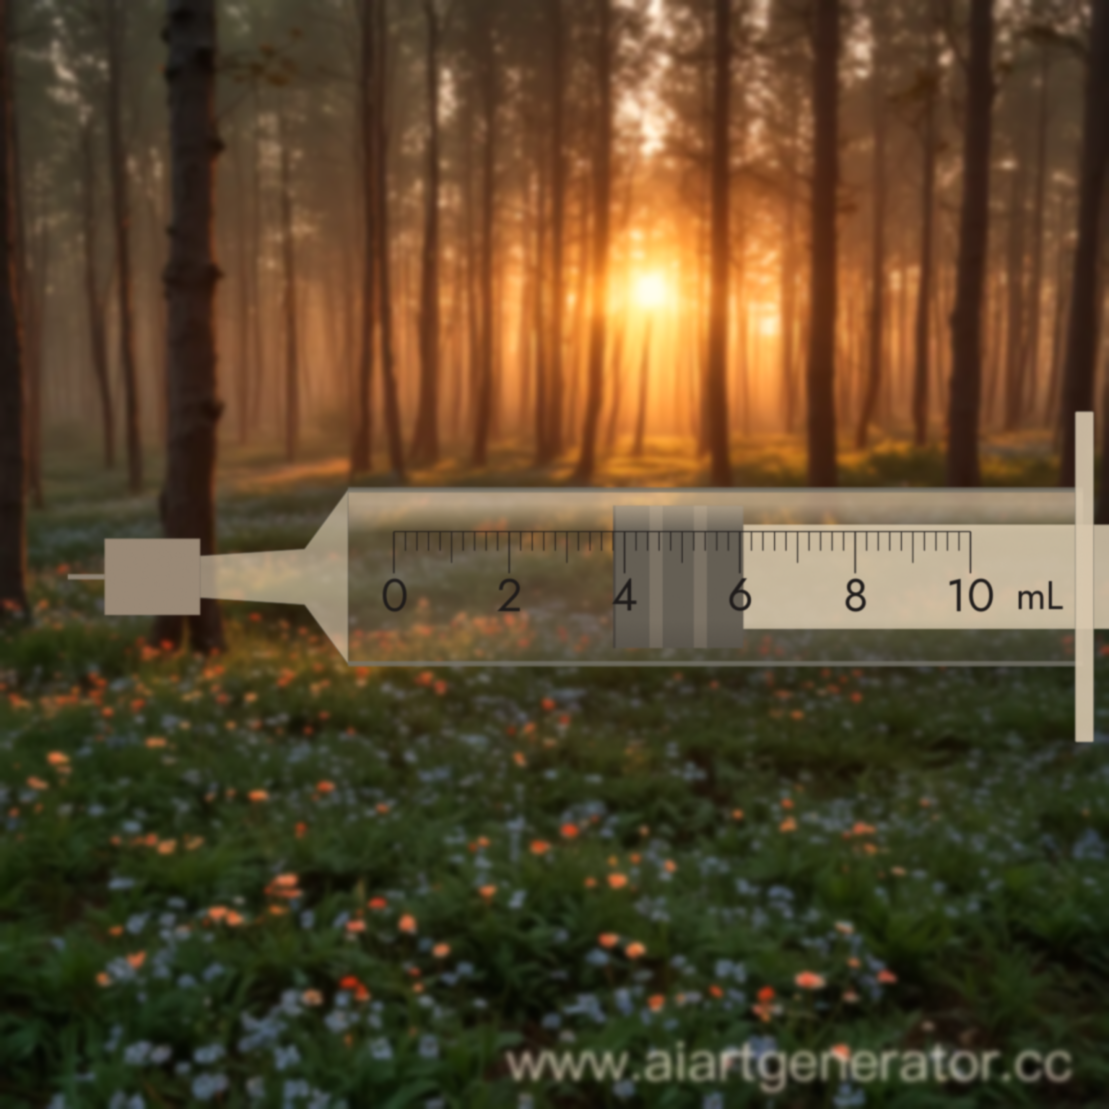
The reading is 3.8 mL
